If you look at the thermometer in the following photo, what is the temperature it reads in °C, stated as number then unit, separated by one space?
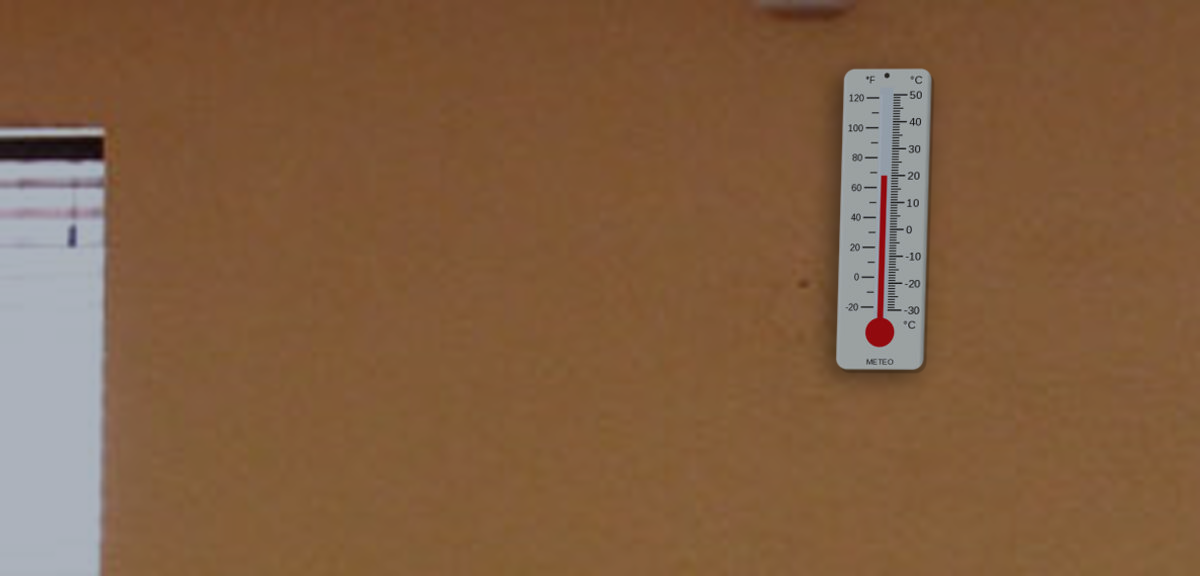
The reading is 20 °C
